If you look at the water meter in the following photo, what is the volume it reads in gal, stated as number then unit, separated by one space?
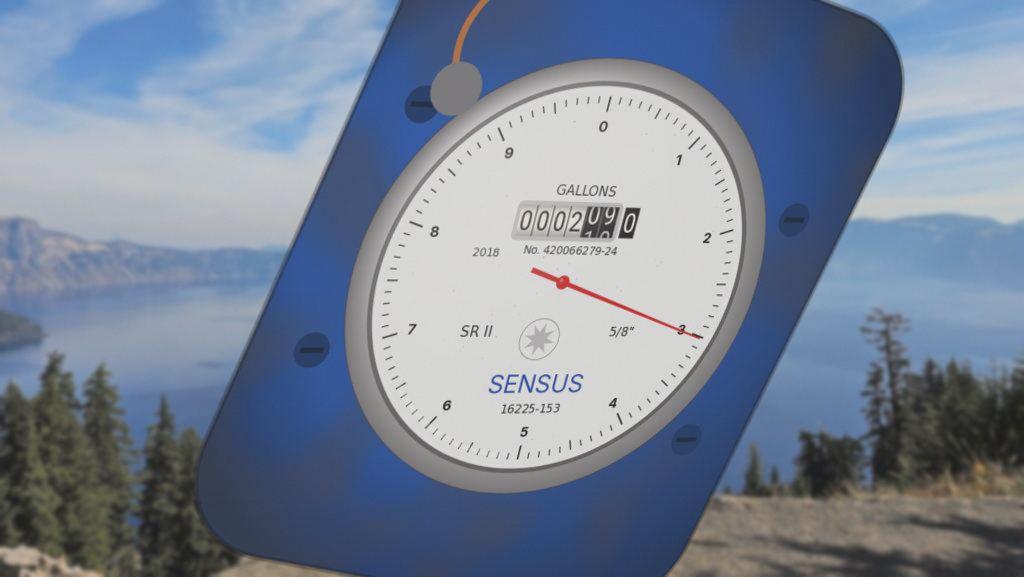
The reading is 2093.0 gal
